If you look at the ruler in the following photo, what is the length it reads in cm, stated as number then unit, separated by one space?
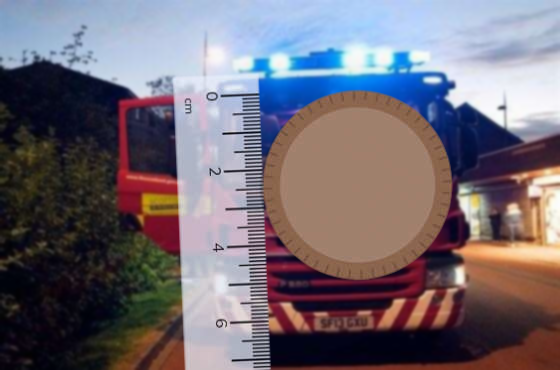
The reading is 5 cm
